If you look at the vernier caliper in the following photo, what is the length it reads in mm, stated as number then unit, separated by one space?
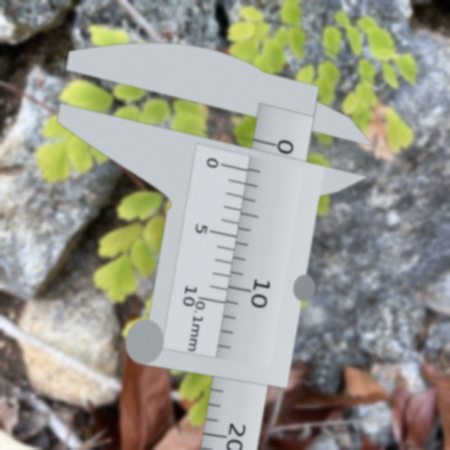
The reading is 2.1 mm
